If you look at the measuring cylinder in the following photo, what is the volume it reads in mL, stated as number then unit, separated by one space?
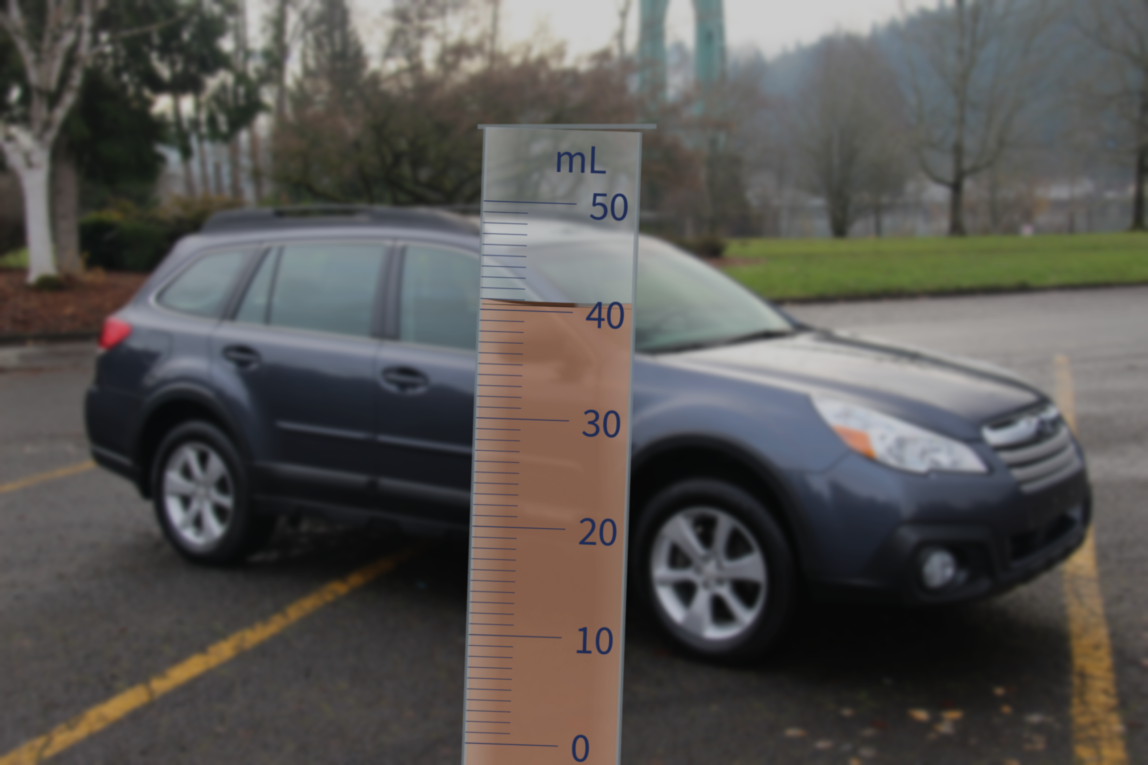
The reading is 40.5 mL
